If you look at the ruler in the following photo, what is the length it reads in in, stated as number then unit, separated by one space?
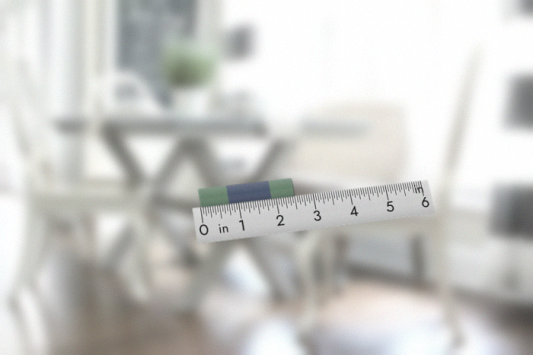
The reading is 2.5 in
